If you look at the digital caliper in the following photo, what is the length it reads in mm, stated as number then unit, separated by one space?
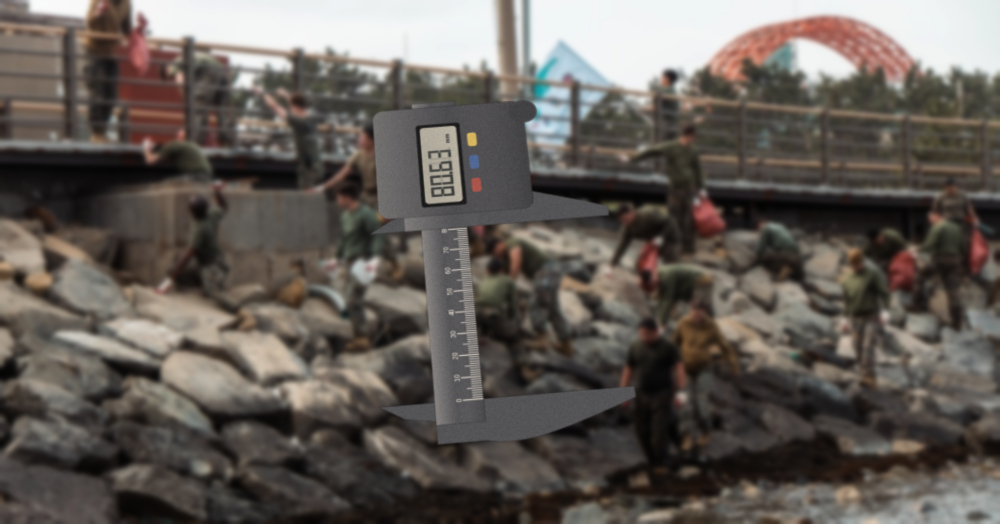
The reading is 80.63 mm
